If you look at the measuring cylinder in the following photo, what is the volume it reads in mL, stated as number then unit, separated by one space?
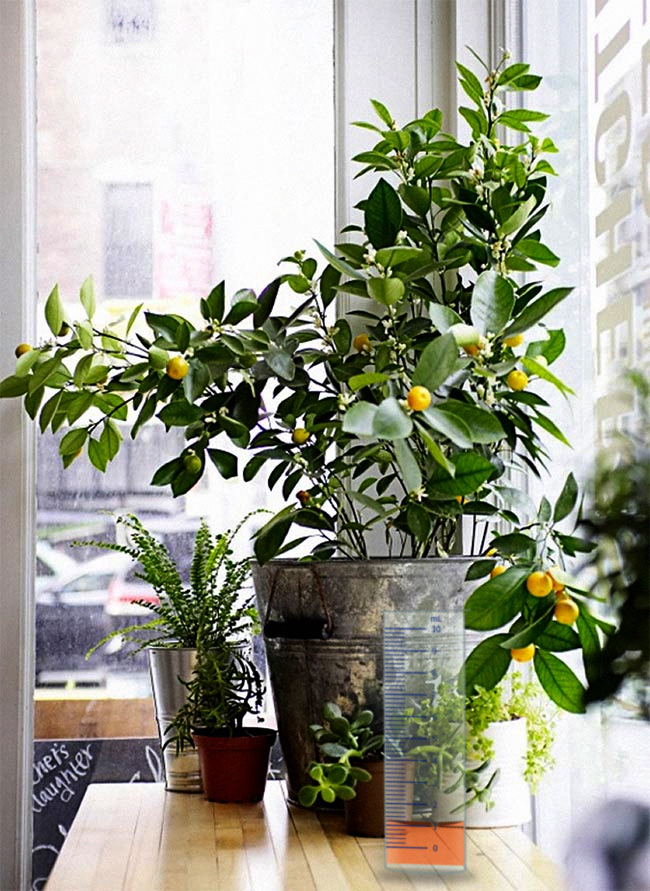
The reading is 1 mL
